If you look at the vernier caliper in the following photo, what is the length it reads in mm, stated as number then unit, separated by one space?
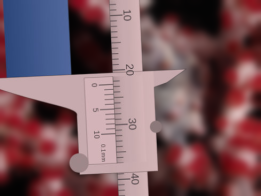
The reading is 22.6 mm
